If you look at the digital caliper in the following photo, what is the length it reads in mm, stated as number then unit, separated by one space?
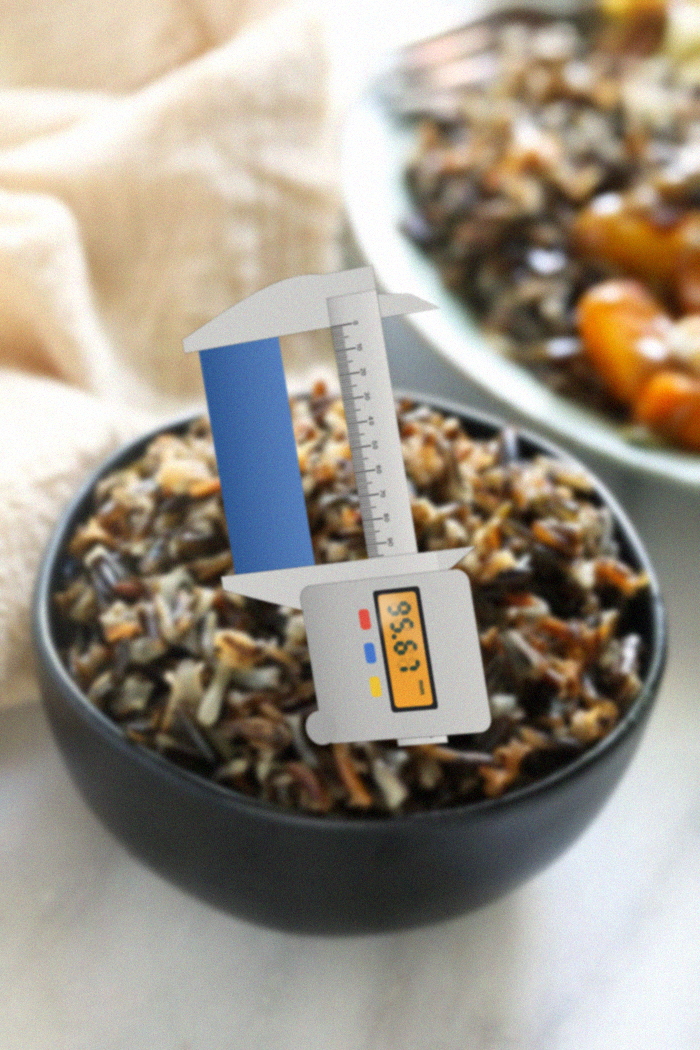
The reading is 95.67 mm
